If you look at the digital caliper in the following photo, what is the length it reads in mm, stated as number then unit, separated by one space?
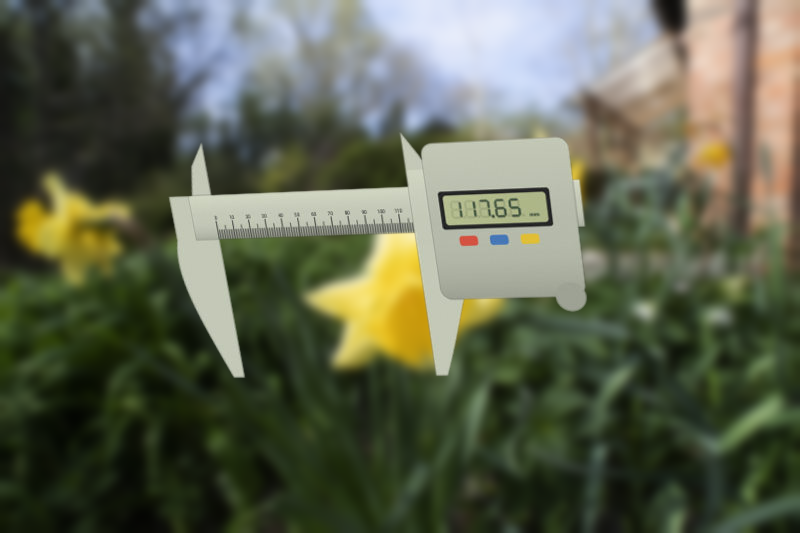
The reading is 117.65 mm
